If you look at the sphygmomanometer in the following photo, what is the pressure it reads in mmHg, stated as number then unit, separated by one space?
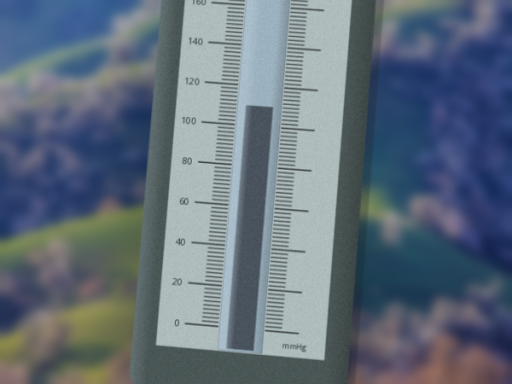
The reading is 110 mmHg
